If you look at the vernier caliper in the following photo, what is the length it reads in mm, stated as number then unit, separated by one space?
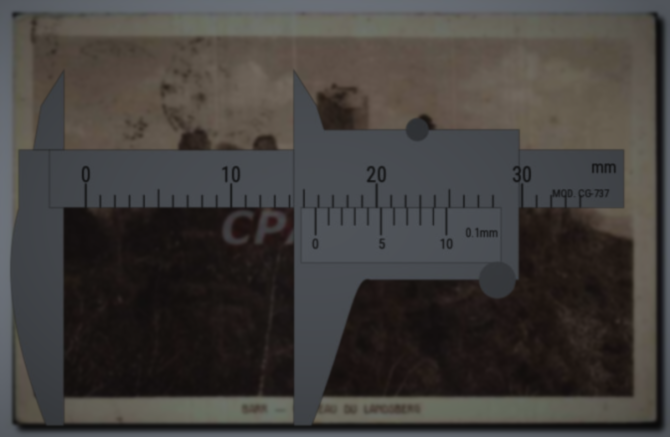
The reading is 15.8 mm
